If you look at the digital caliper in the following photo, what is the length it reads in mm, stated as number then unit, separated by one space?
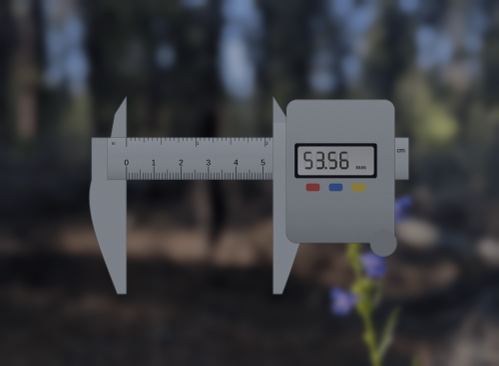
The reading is 53.56 mm
